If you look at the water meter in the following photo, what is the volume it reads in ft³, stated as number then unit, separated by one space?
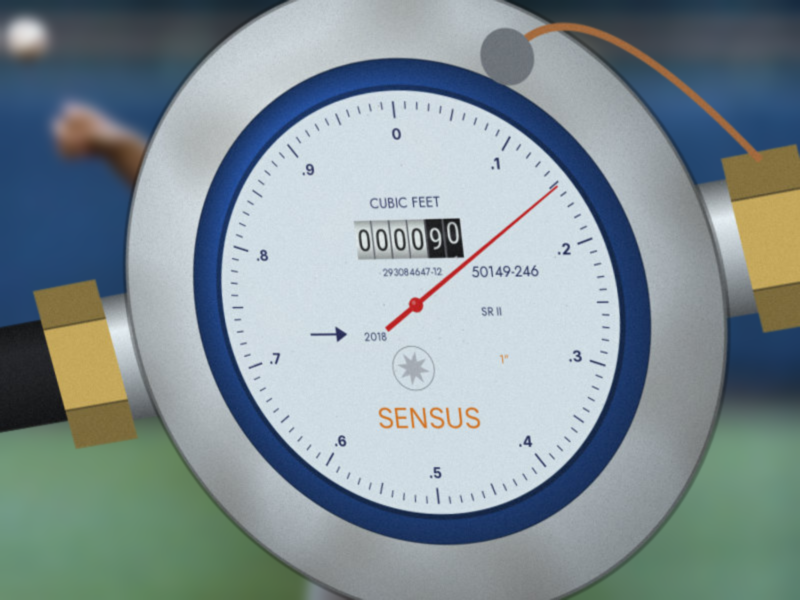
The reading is 90.15 ft³
